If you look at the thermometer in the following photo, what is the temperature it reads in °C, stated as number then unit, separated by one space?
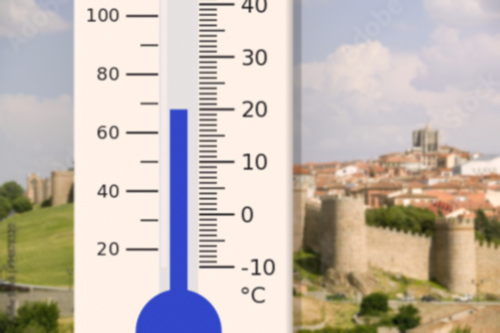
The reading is 20 °C
